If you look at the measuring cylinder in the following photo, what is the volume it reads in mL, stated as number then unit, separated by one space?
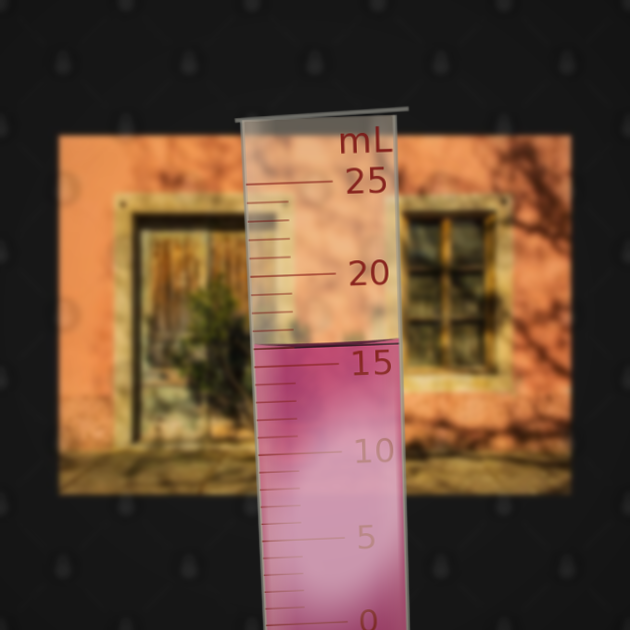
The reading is 16 mL
